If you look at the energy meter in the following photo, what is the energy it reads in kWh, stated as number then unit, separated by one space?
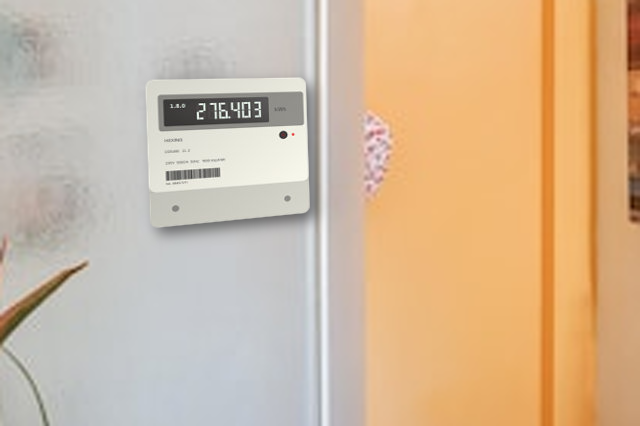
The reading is 276.403 kWh
